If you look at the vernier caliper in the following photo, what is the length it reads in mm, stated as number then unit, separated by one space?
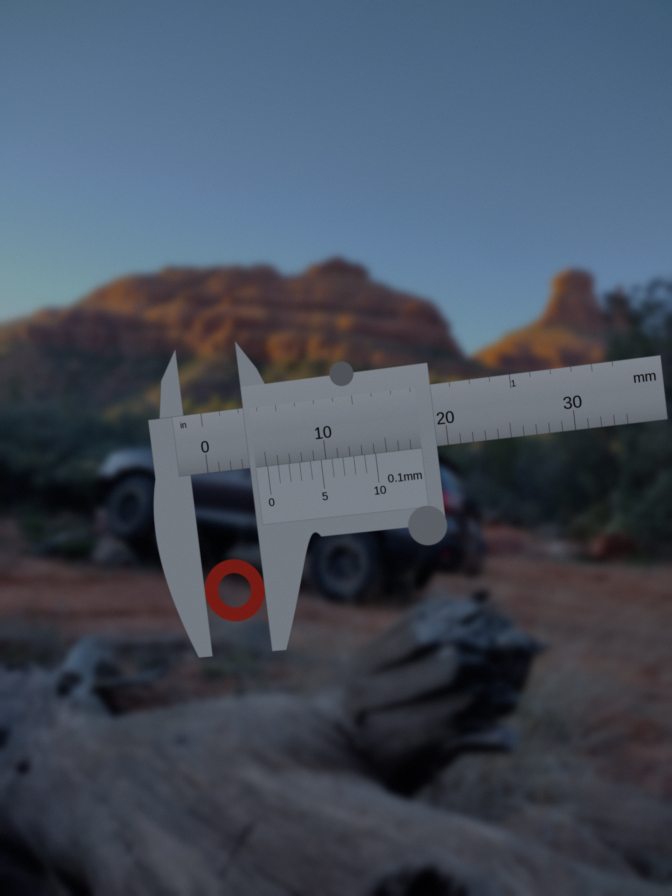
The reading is 5.1 mm
